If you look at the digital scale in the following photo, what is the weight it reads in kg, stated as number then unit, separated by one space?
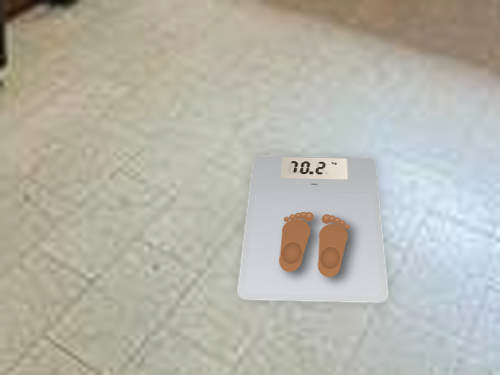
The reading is 70.2 kg
